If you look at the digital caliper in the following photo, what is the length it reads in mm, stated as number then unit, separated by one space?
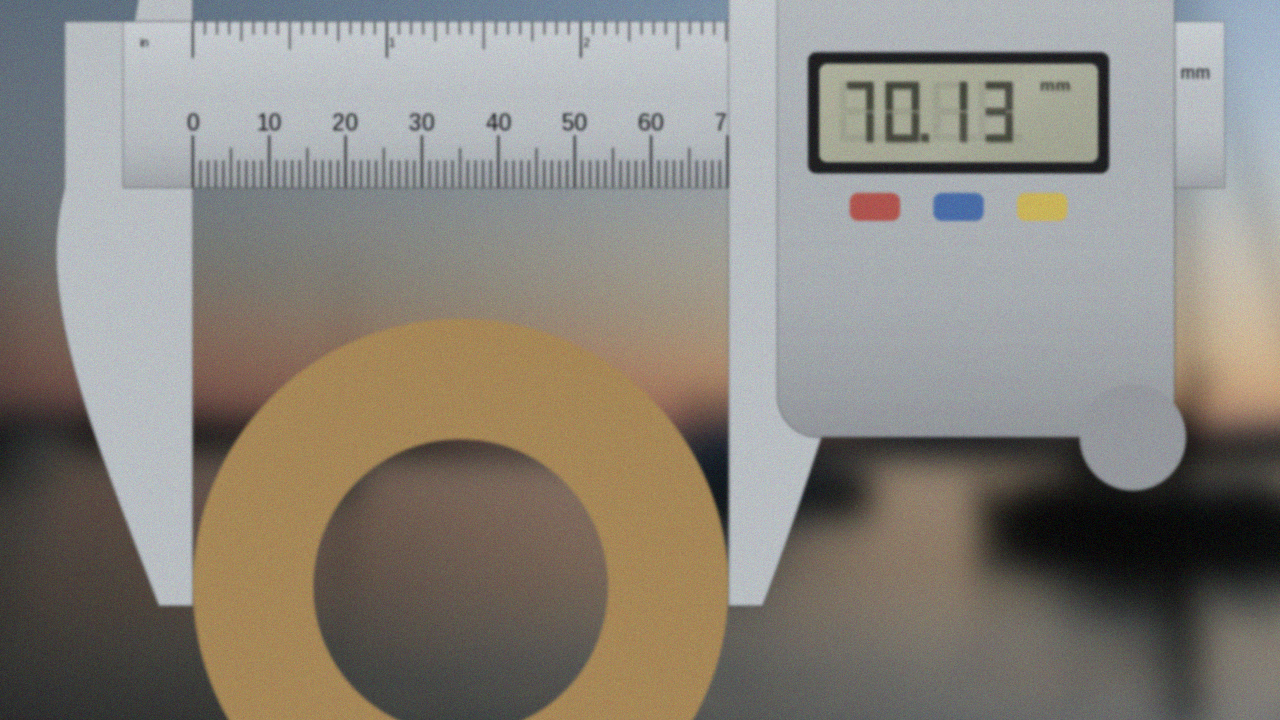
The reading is 70.13 mm
